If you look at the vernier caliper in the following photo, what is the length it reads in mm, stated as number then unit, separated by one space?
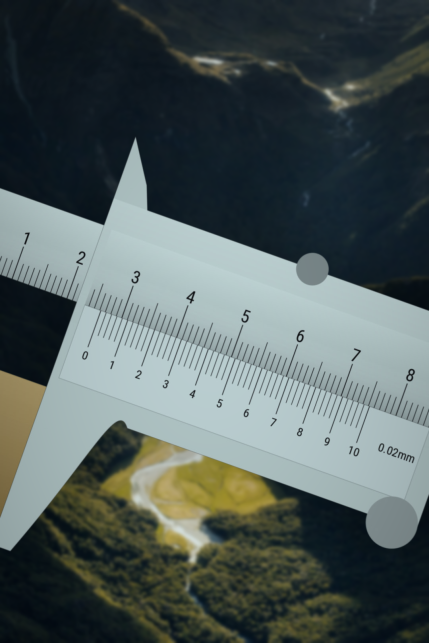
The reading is 26.2 mm
